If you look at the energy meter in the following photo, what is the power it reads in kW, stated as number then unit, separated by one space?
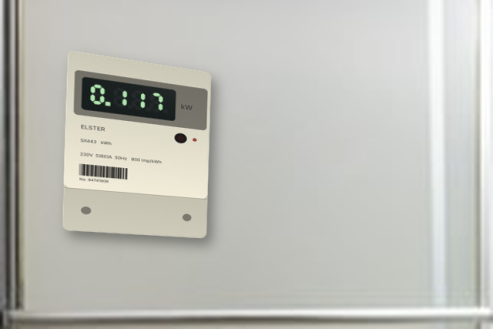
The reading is 0.117 kW
